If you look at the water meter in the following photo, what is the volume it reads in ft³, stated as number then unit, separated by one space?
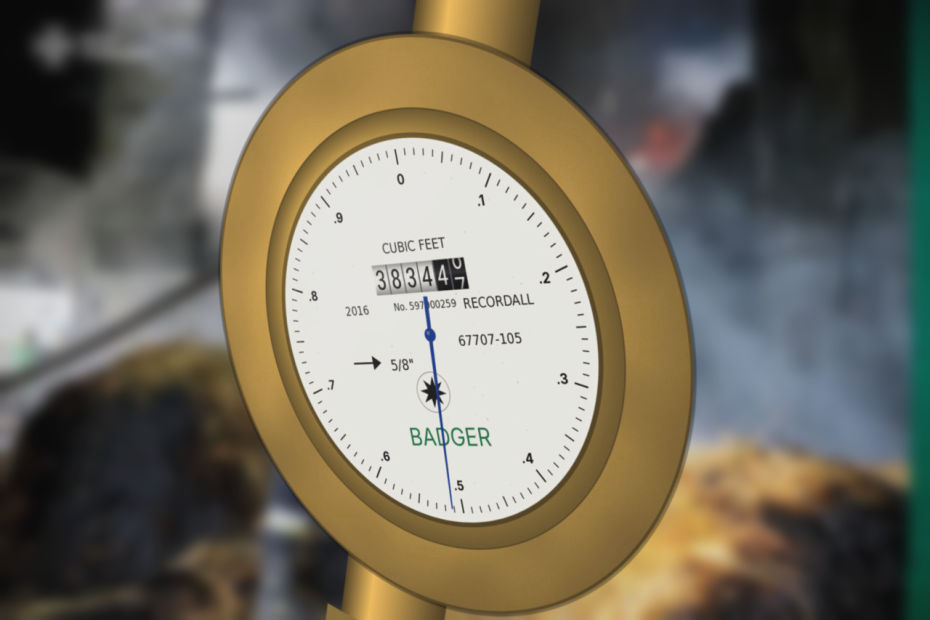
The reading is 383446.51 ft³
